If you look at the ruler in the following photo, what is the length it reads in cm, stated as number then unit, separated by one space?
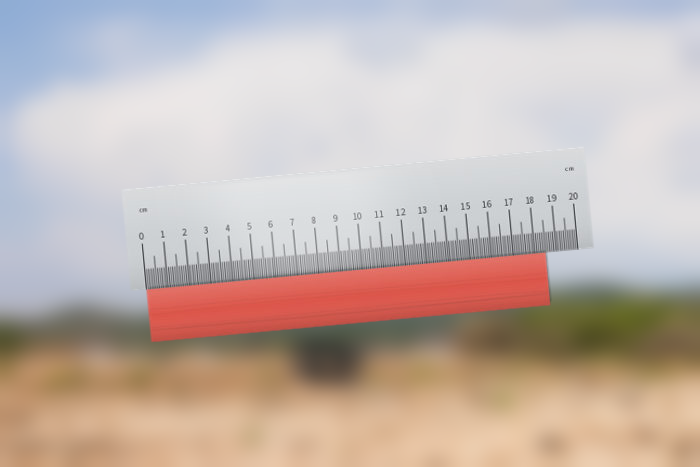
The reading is 18.5 cm
